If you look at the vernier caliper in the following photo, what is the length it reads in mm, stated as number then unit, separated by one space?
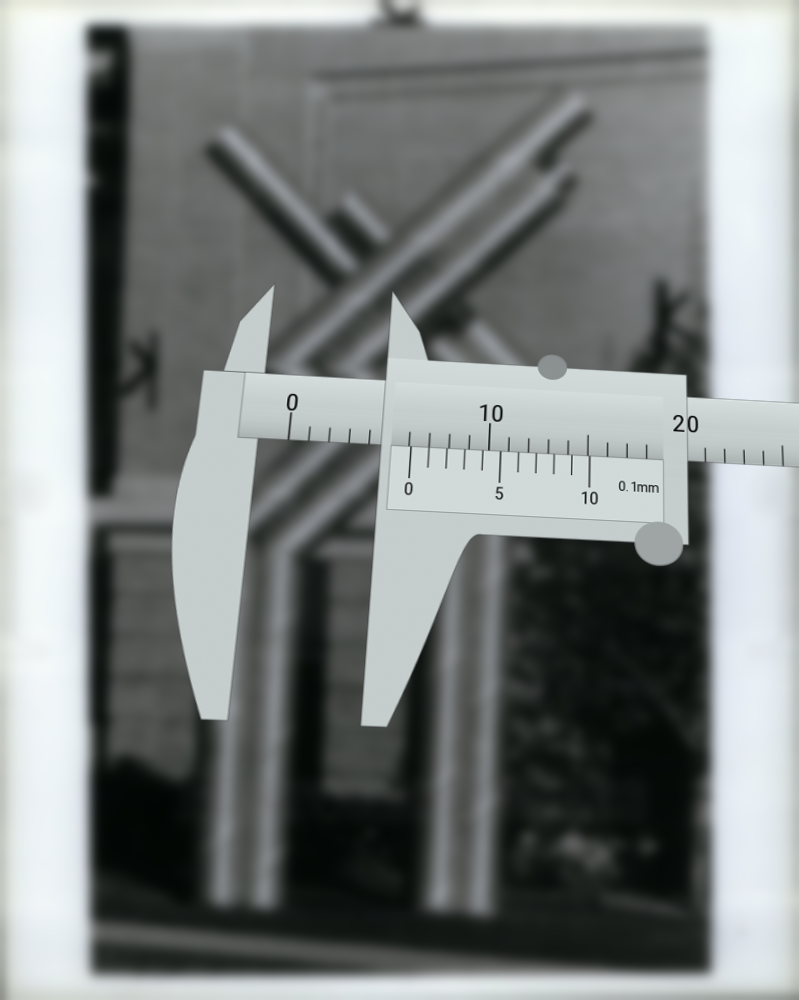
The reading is 6.1 mm
